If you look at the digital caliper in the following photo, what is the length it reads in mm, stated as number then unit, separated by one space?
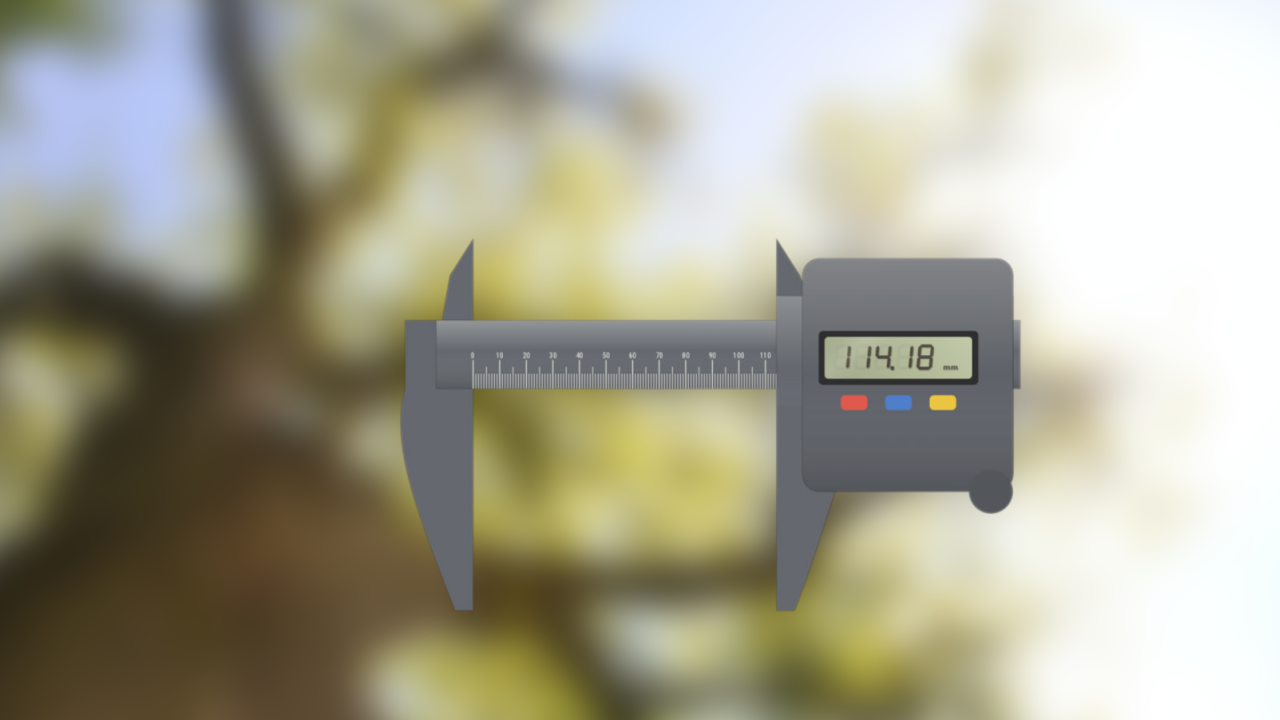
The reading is 114.18 mm
